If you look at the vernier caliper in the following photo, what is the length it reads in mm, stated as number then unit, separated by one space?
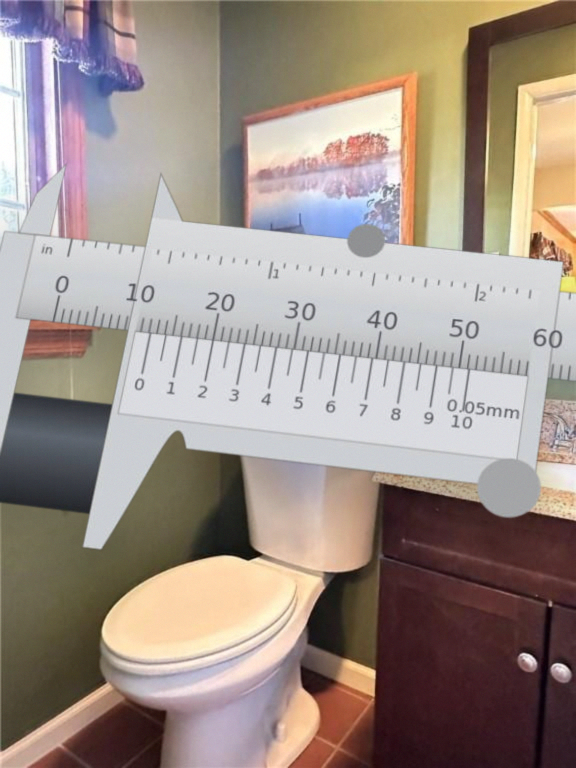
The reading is 12.2 mm
